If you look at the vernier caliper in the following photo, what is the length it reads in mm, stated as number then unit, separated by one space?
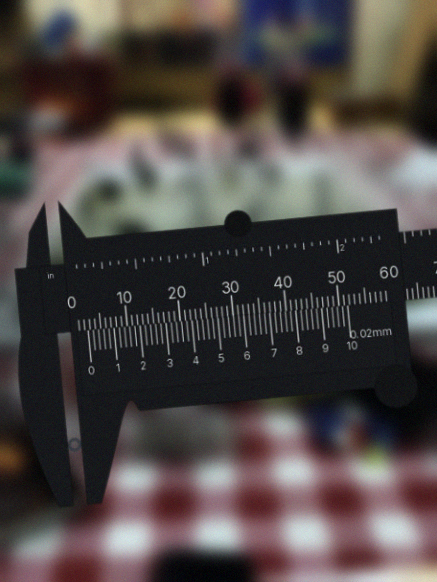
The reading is 2.6 mm
